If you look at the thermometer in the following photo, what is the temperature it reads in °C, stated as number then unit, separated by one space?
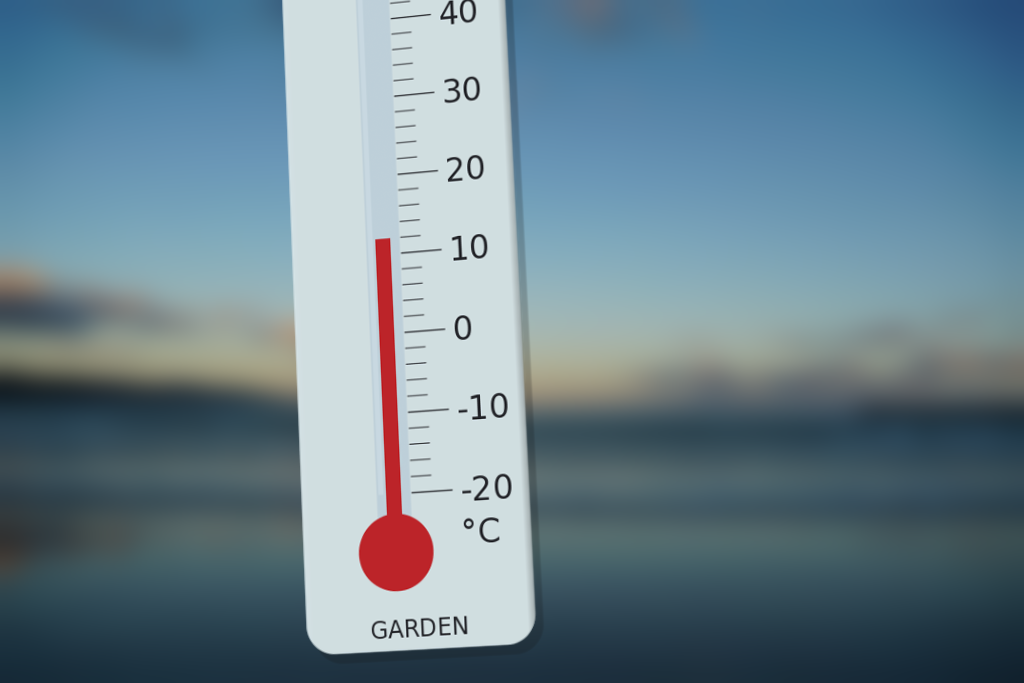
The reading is 12 °C
